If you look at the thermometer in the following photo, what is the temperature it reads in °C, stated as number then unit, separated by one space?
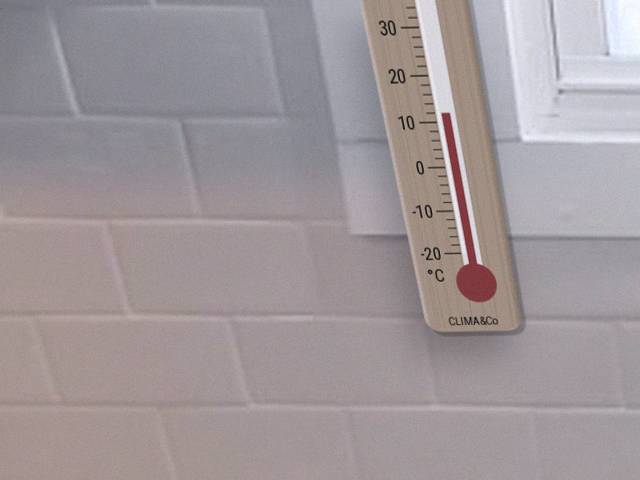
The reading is 12 °C
